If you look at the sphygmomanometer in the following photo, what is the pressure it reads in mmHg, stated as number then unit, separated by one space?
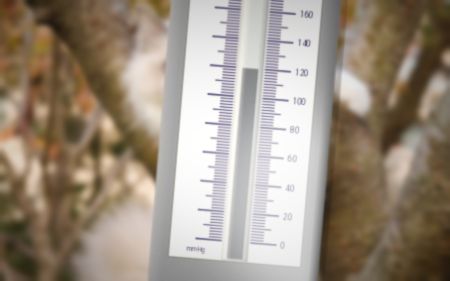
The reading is 120 mmHg
